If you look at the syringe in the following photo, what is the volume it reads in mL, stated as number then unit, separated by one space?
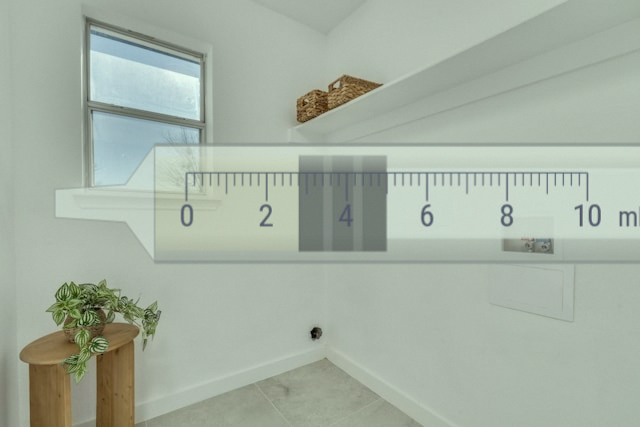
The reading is 2.8 mL
